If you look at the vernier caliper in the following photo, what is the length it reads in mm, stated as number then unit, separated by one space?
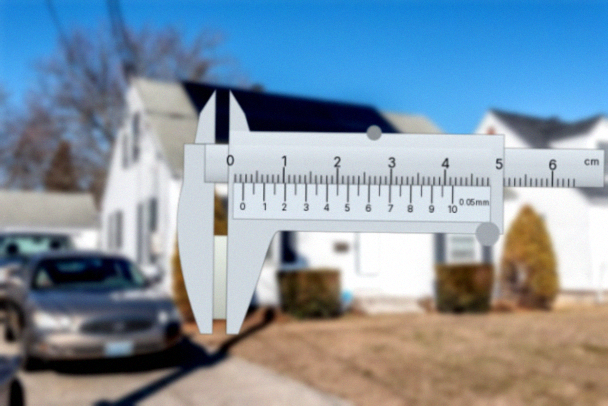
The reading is 2.5 mm
